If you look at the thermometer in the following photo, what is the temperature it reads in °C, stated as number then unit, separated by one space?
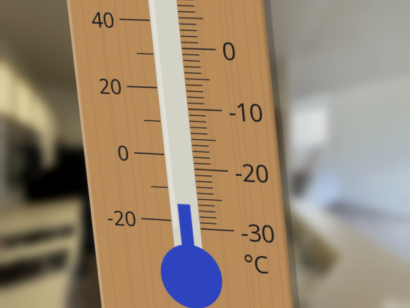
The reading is -26 °C
